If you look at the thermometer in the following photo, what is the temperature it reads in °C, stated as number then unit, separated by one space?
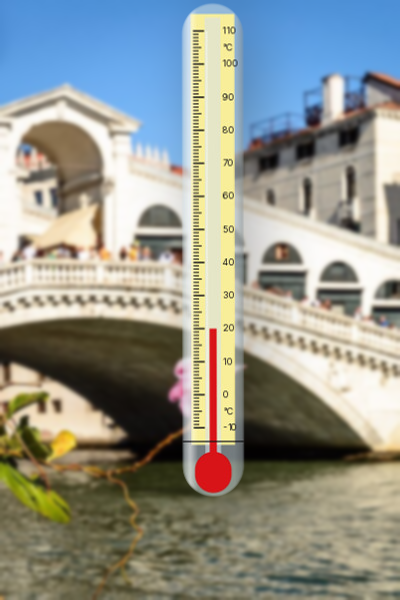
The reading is 20 °C
